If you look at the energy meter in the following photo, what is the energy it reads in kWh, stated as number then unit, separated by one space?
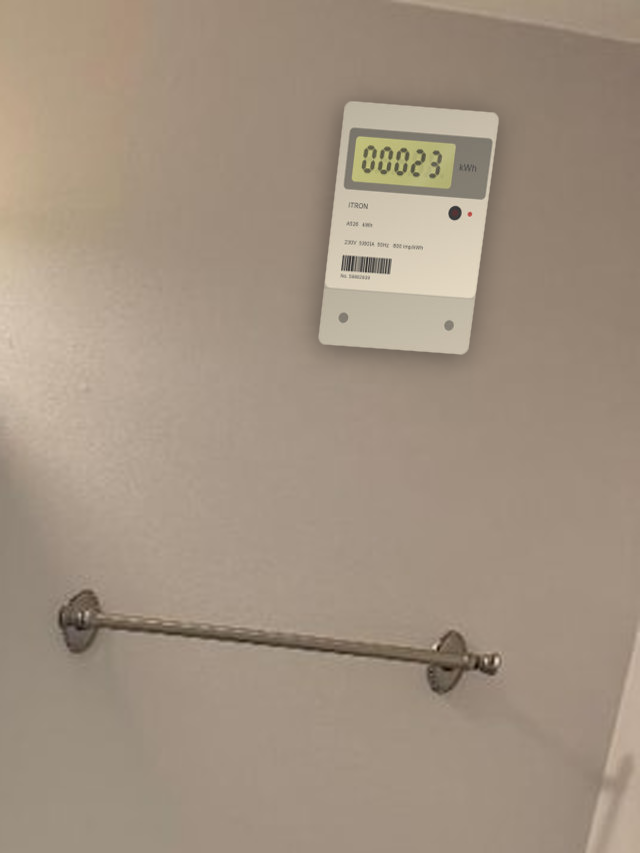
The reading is 23 kWh
